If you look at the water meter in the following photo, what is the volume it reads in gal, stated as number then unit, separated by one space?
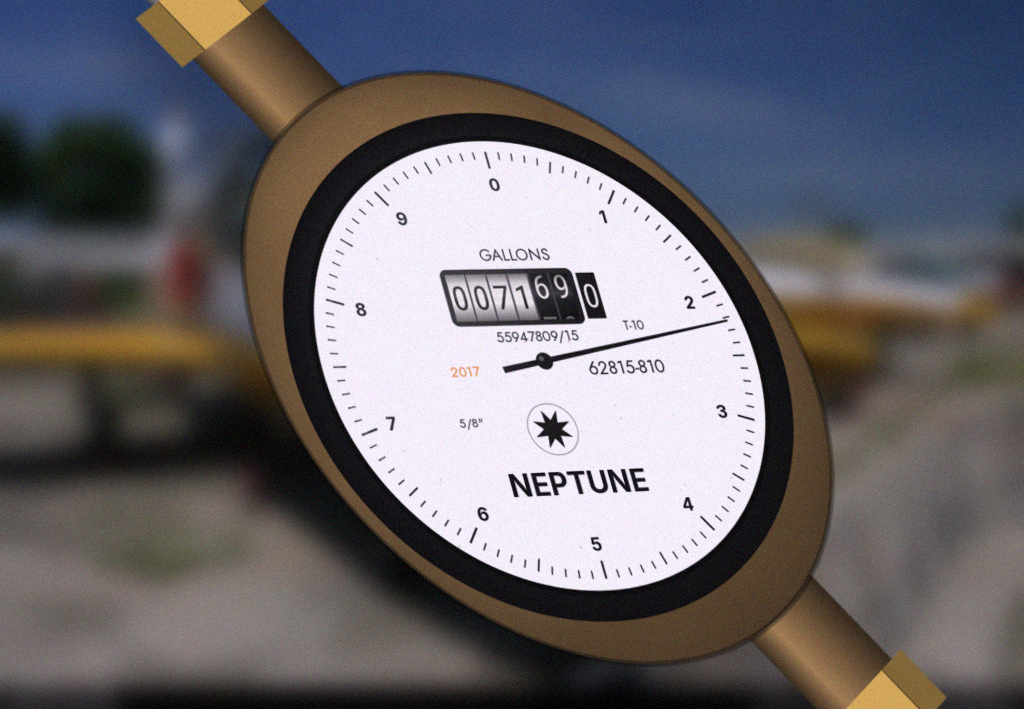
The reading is 71692.2 gal
